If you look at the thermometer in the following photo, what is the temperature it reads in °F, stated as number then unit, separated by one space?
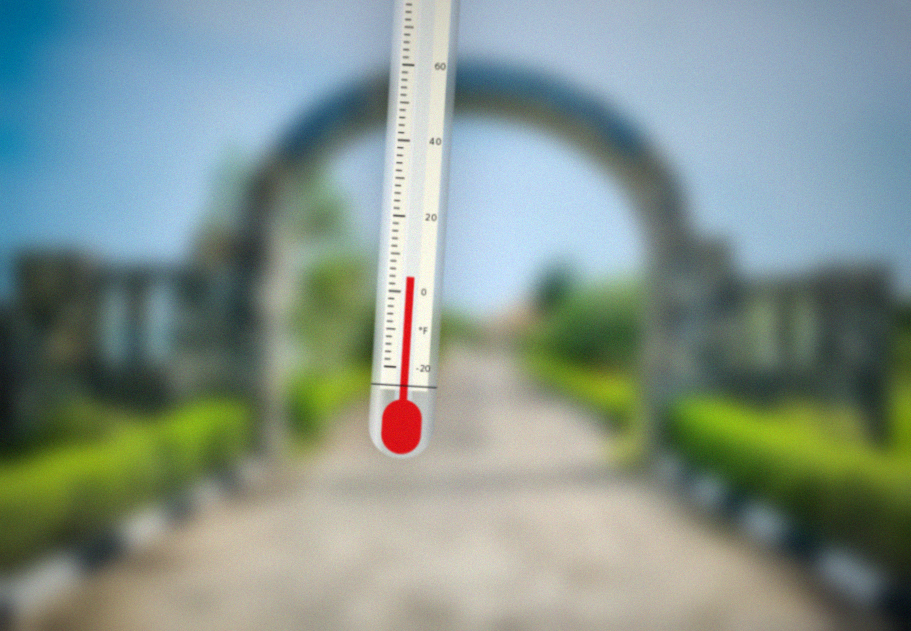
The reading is 4 °F
